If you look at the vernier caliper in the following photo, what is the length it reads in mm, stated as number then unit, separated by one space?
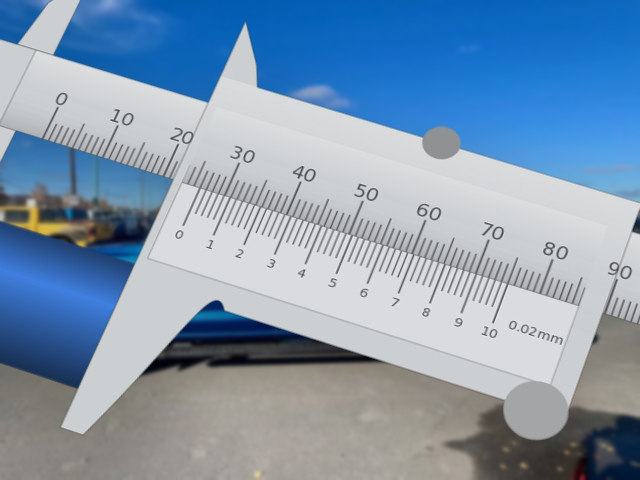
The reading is 26.0 mm
